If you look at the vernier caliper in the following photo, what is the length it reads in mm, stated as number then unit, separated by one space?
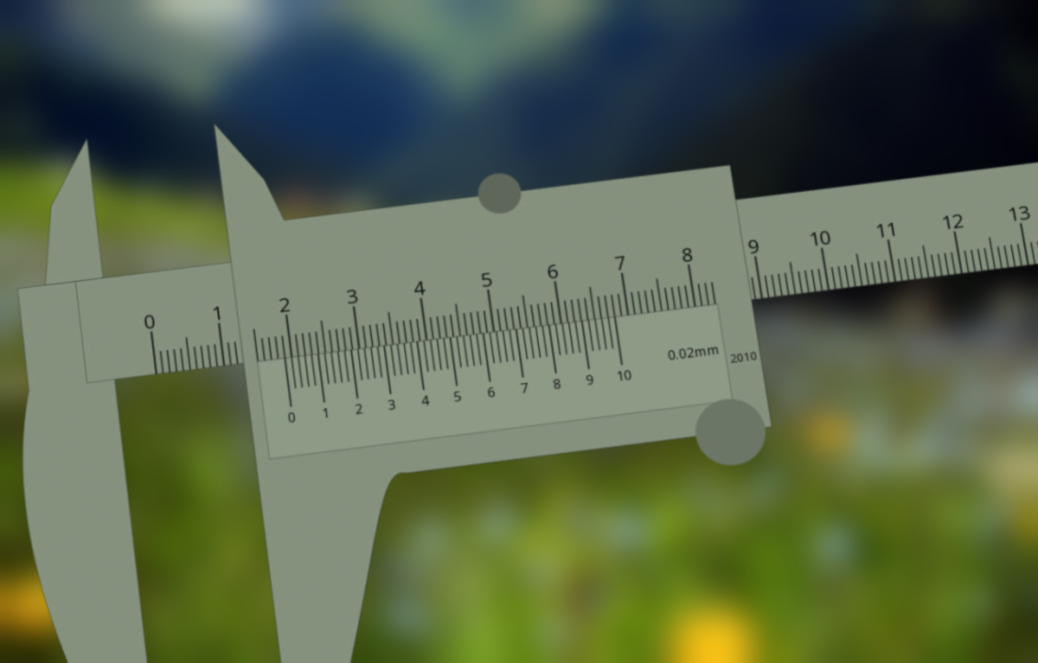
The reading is 19.0 mm
